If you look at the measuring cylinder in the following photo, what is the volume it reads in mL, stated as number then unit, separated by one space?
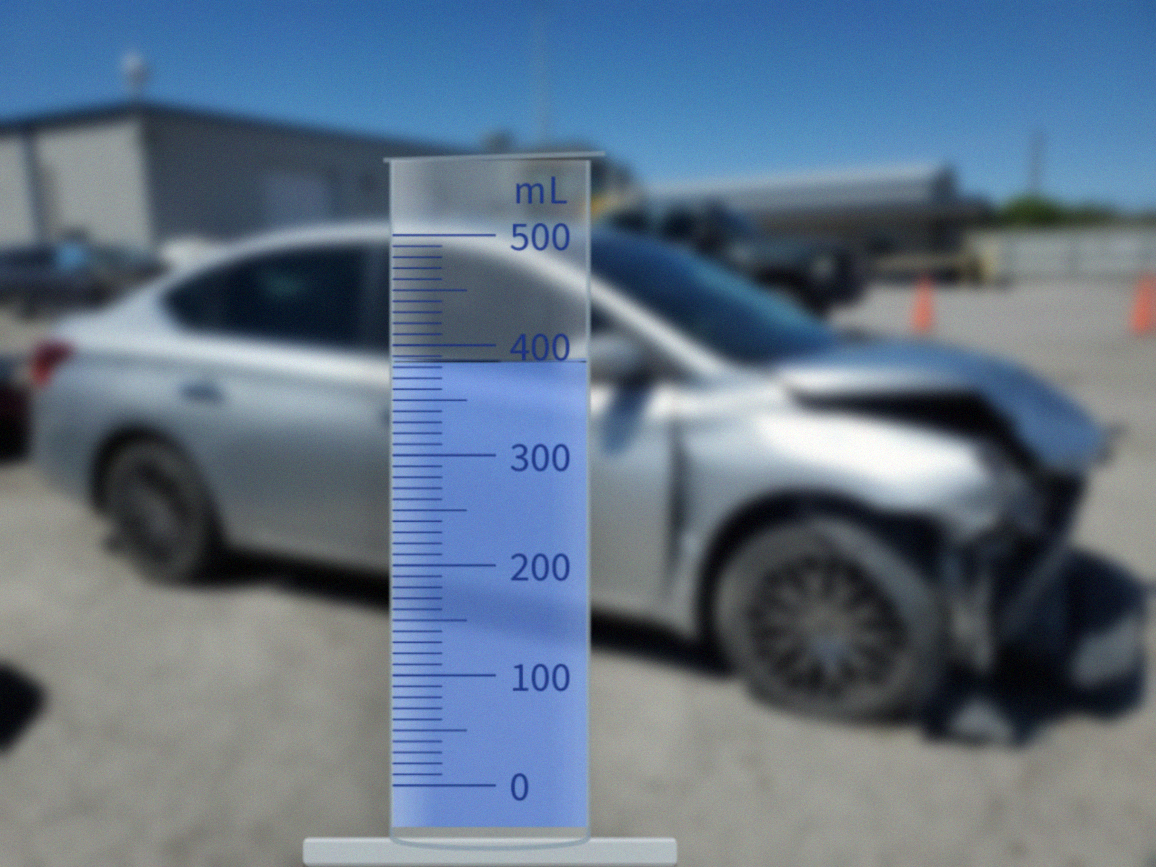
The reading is 385 mL
